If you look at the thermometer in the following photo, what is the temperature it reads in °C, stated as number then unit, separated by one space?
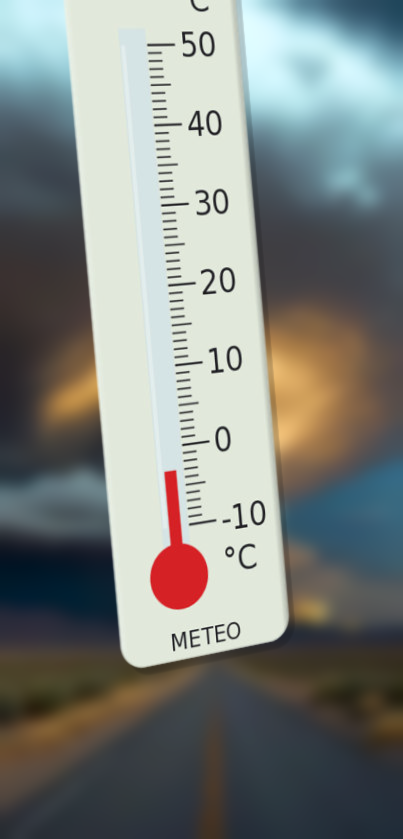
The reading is -3 °C
